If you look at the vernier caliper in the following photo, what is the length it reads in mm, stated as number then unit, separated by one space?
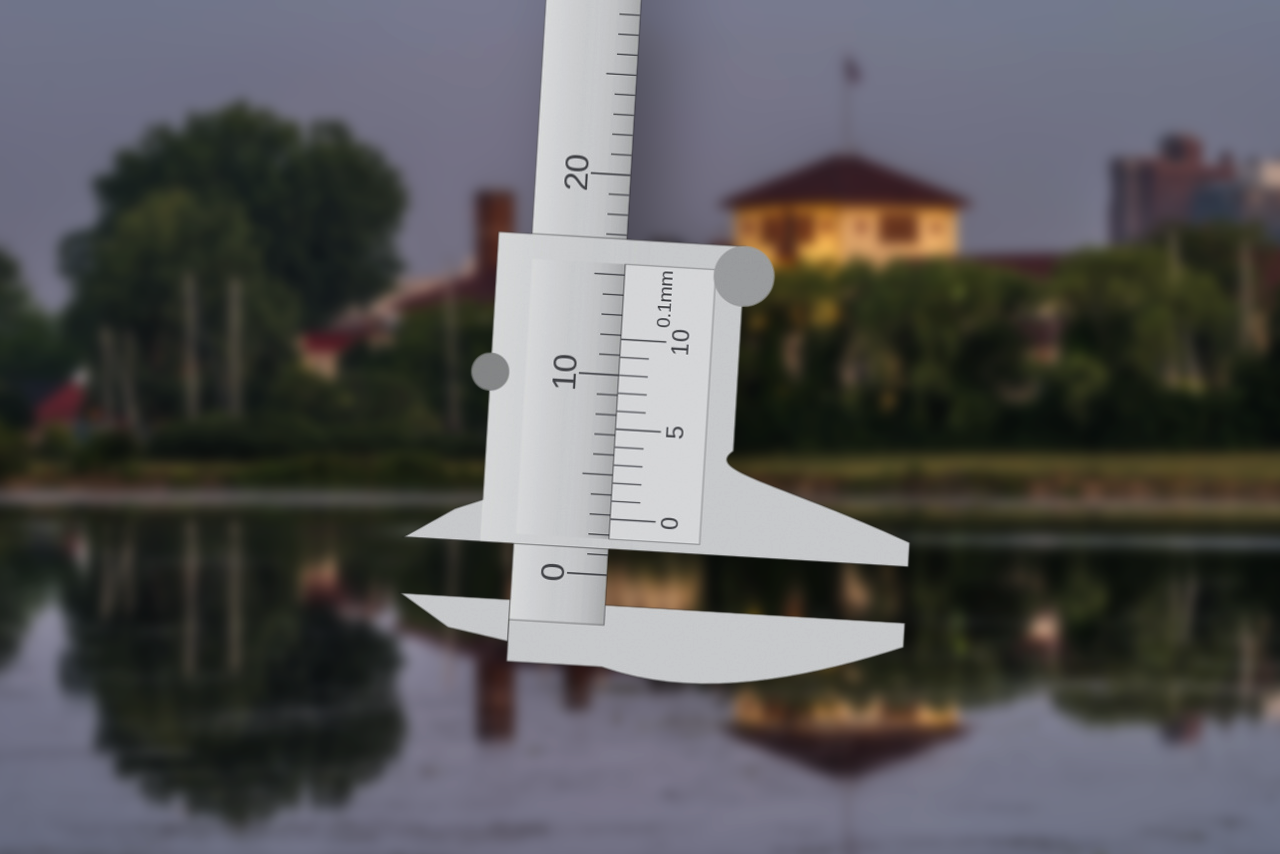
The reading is 2.8 mm
